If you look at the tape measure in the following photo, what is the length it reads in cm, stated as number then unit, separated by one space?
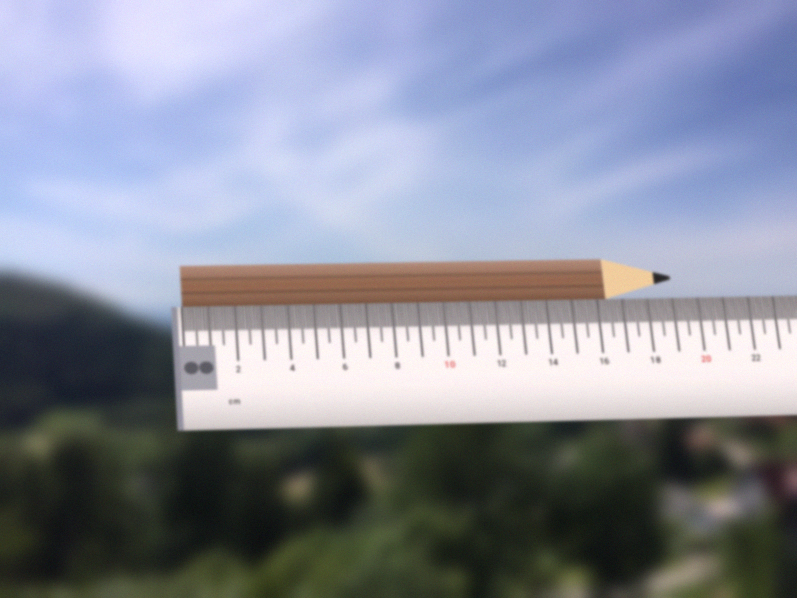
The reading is 19 cm
